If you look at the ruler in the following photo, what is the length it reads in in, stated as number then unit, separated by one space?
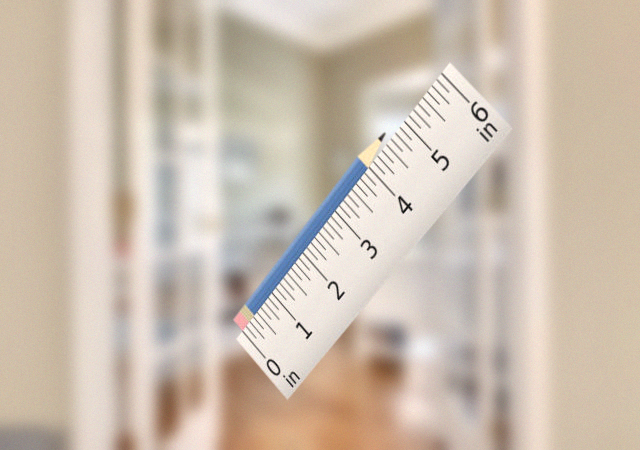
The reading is 4.625 in
